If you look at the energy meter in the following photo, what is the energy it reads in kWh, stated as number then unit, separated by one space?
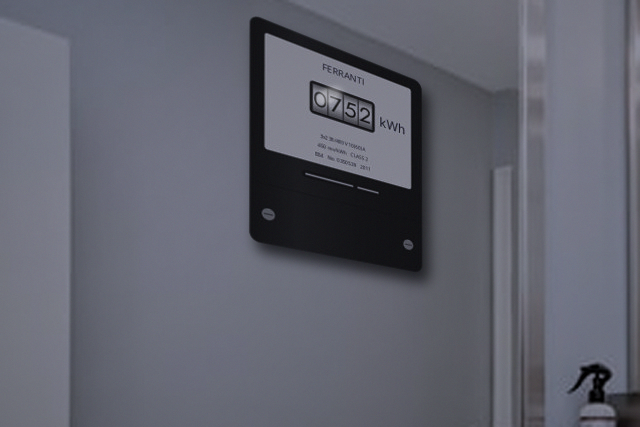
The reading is 752 kWh
